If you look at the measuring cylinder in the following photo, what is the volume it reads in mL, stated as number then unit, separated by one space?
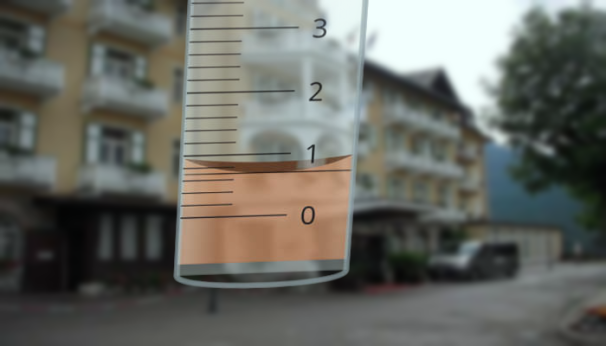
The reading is 0.7 mL
